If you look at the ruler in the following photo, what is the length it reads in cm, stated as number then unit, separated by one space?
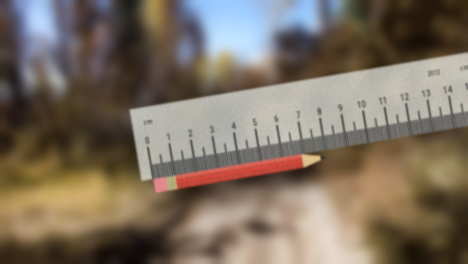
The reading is 8 cm
